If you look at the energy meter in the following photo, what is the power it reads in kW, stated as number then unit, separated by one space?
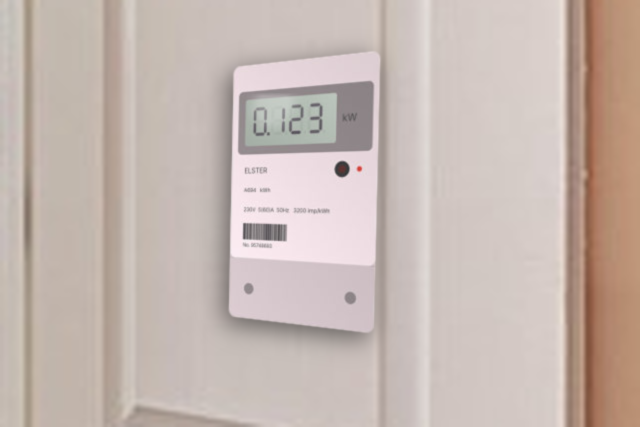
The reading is 0.123 kW
